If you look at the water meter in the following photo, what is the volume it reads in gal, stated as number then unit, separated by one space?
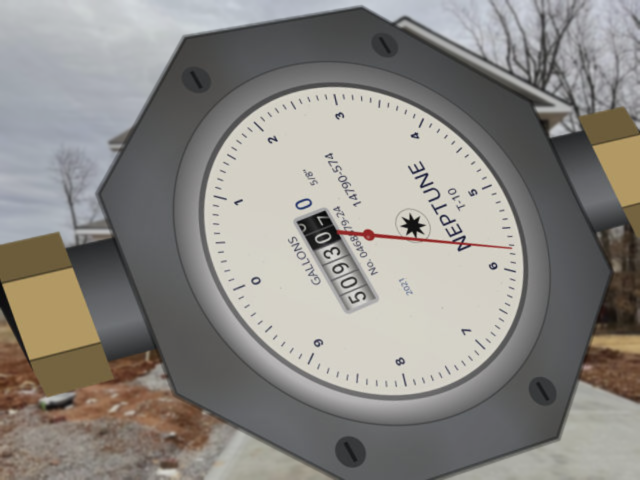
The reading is 5093065.7 gal
